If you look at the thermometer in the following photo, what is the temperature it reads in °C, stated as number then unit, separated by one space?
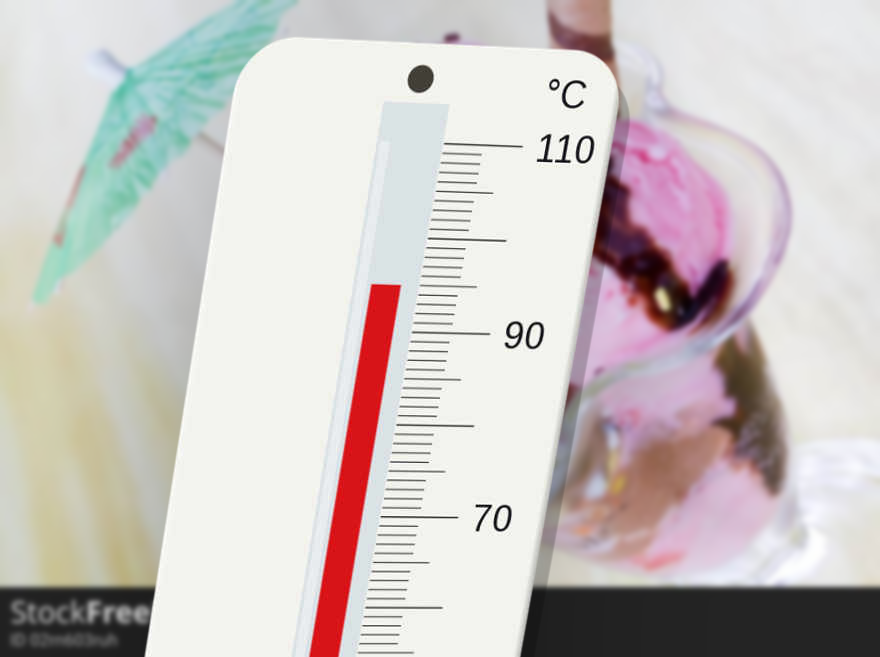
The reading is 95 °C
